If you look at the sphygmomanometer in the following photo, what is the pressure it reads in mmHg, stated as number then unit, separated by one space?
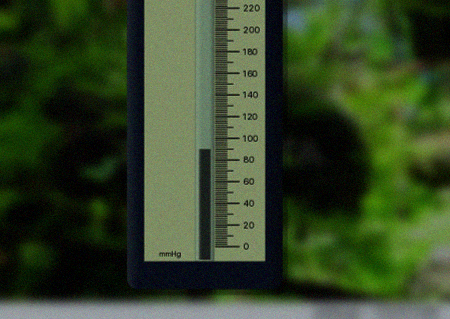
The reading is 90 mmHg
